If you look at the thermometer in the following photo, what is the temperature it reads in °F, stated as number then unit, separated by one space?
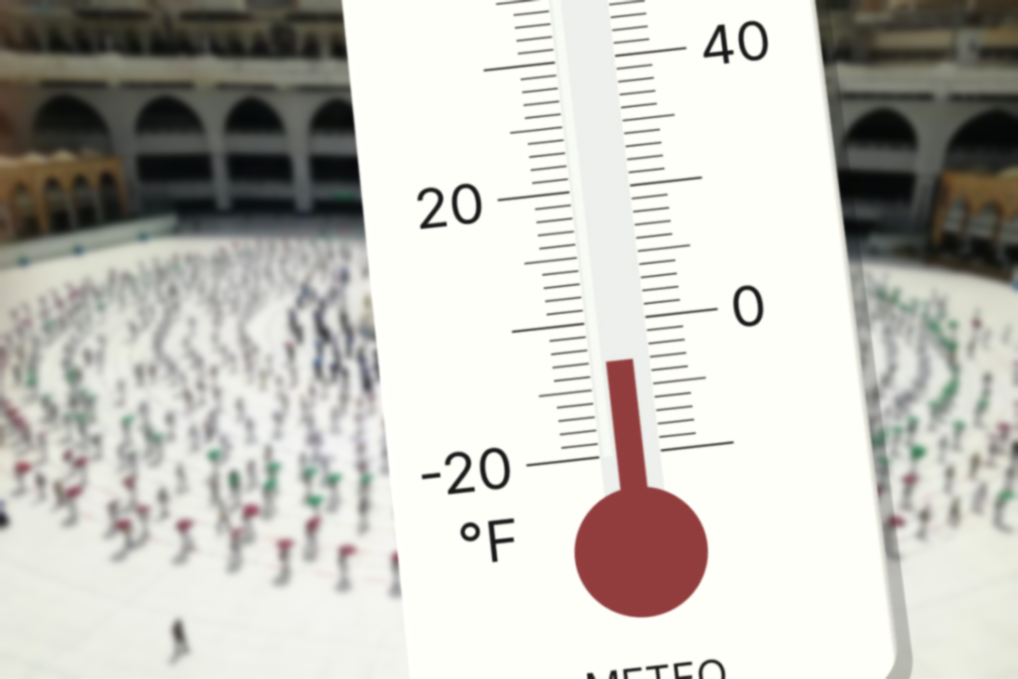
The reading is -6 °F
